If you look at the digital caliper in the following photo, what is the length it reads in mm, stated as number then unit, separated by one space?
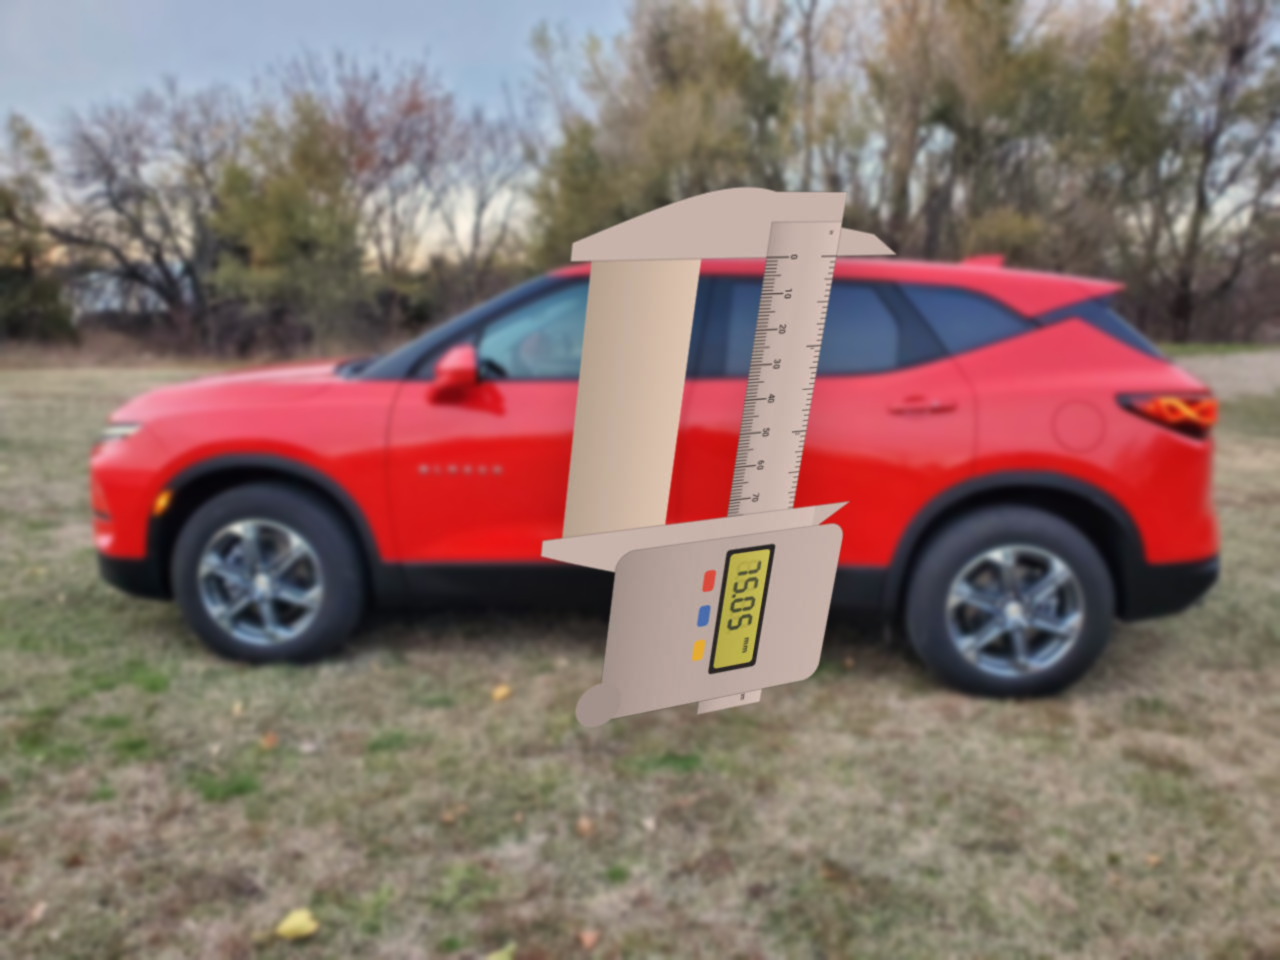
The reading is 75.05 mm
